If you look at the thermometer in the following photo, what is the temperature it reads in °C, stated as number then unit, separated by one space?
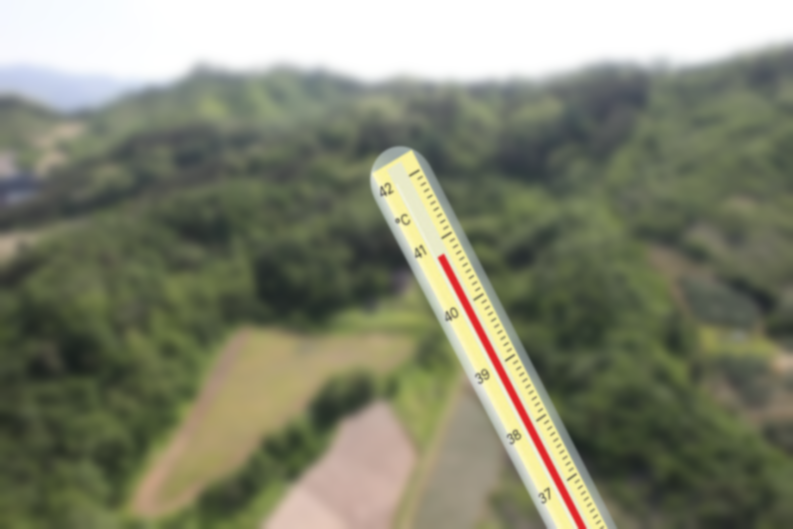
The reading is 40.8 °C
